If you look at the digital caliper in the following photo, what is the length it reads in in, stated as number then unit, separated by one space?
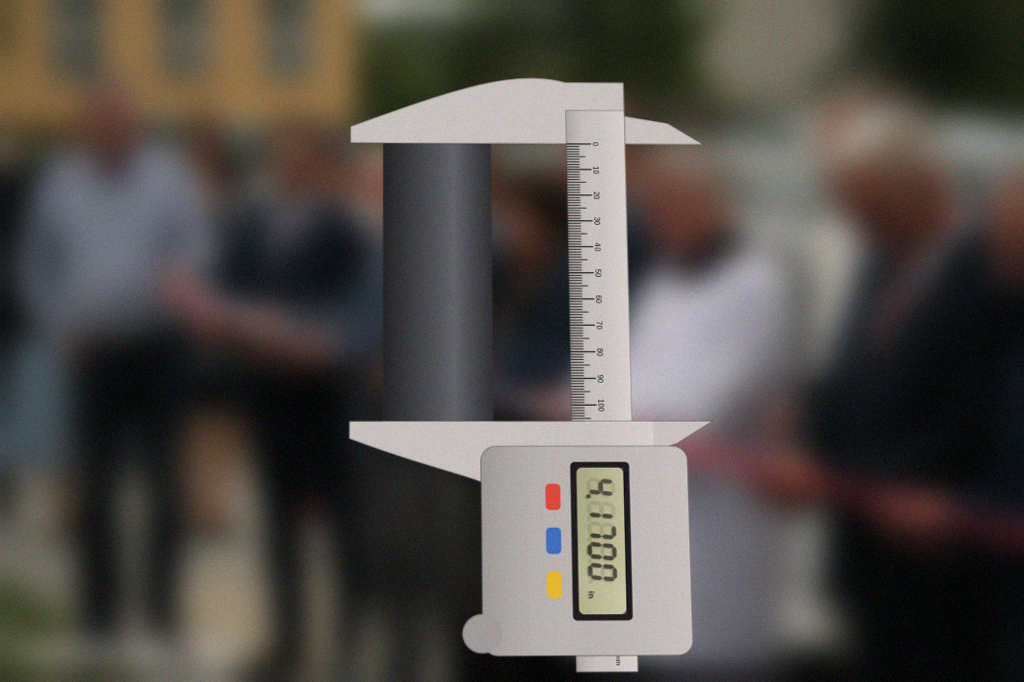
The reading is 4.1700 in
